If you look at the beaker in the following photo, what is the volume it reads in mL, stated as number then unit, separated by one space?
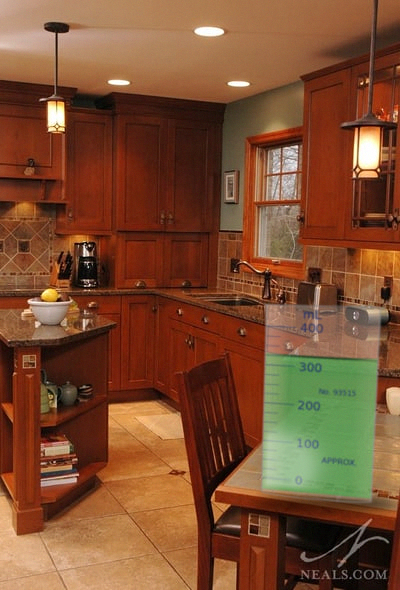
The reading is 325 mL
